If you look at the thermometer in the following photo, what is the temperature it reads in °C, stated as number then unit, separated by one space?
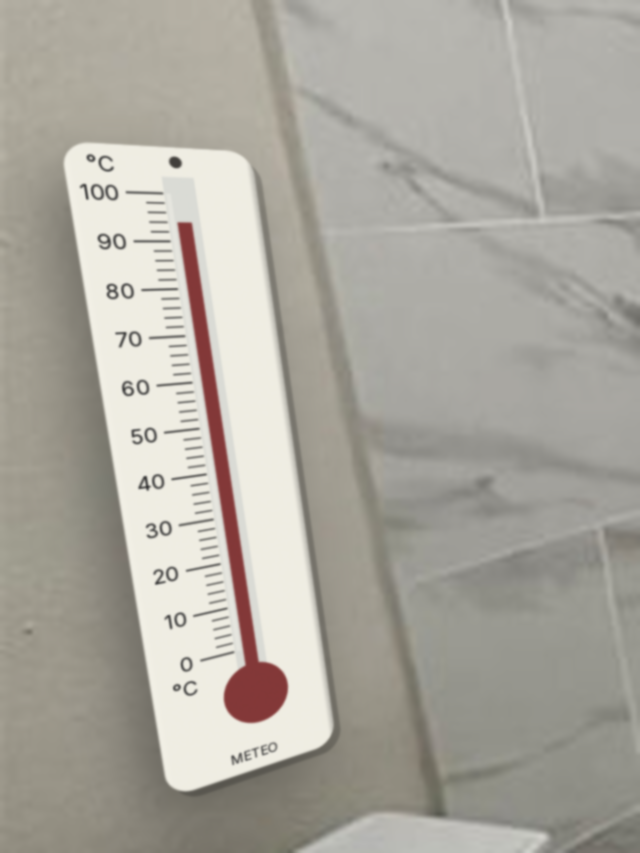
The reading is 94 °C
